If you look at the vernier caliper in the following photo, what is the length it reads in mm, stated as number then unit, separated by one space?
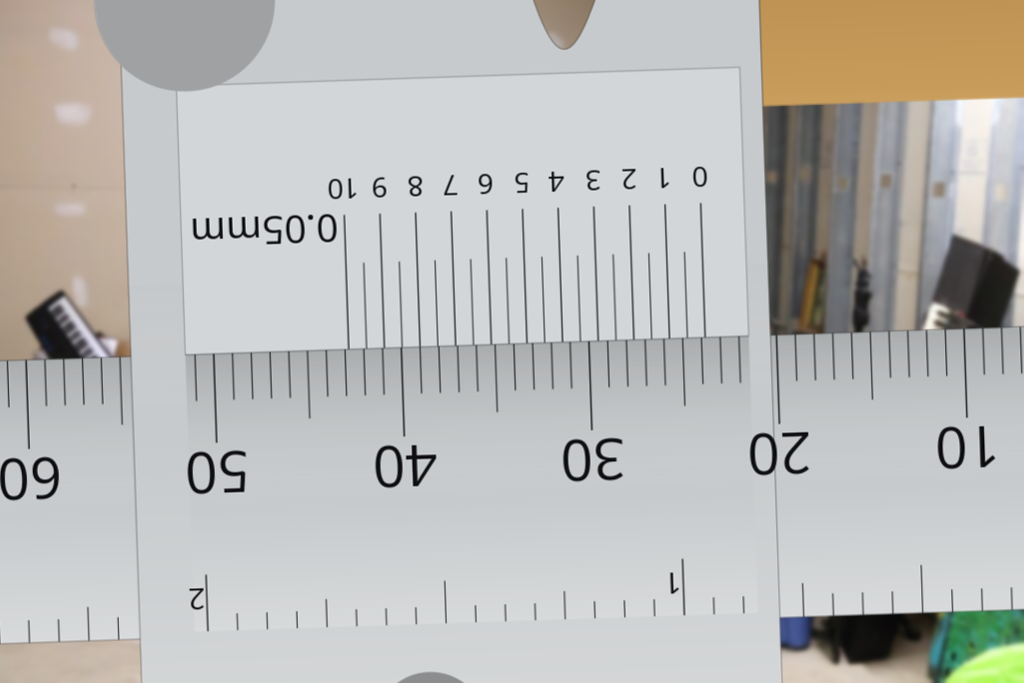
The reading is 23.8 mm
